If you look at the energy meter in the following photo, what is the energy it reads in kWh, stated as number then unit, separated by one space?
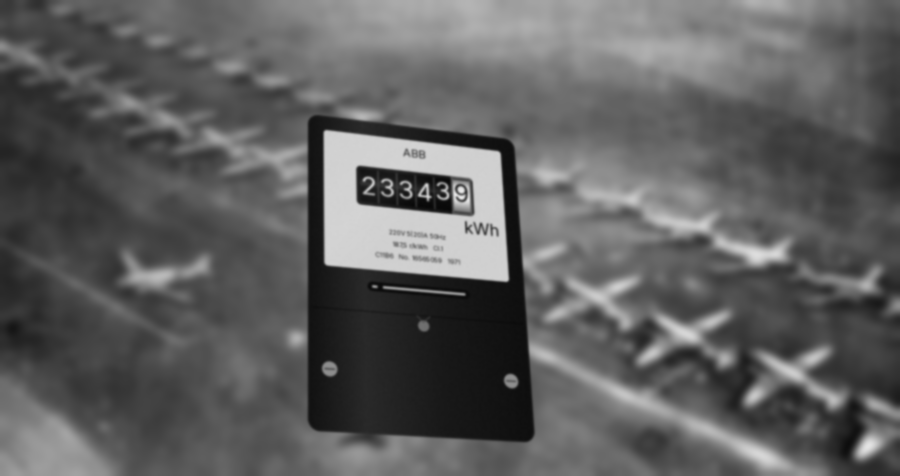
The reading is 23343.9 kWh
